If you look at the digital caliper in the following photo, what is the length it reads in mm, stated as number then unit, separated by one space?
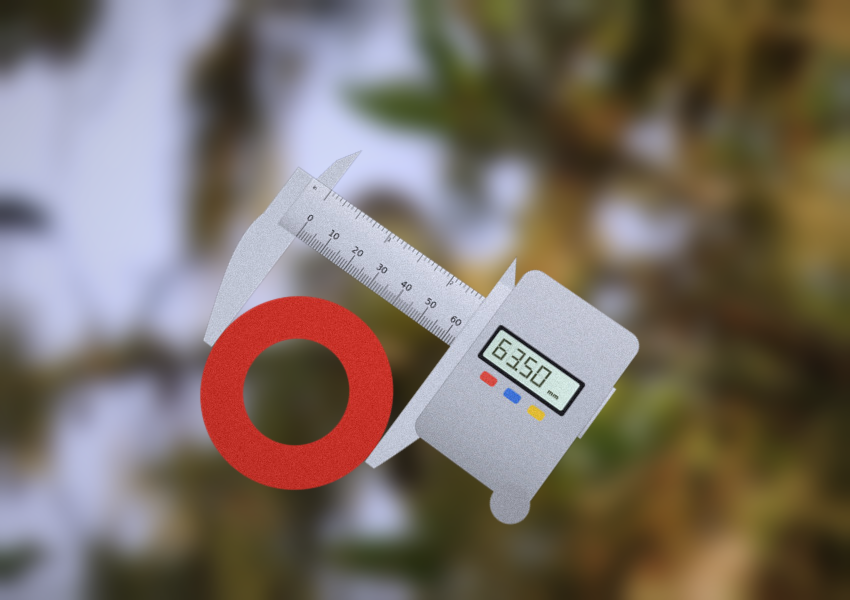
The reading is 63.50 mm
